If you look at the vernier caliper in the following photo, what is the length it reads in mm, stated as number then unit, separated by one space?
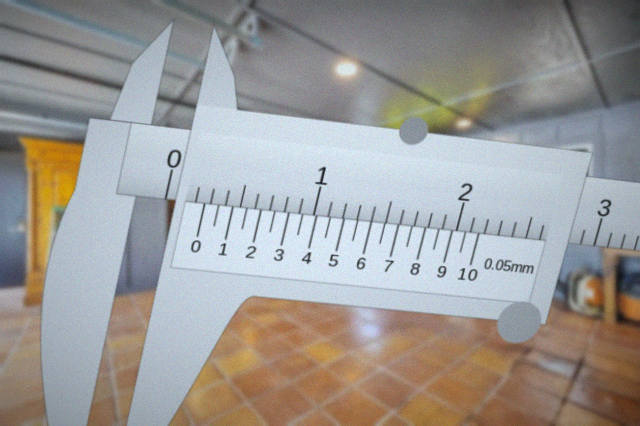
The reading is 2.6 mm
